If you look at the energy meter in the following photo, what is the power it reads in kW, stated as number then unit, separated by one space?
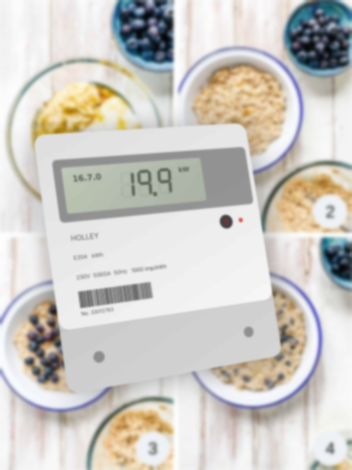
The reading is 19.9 kW
